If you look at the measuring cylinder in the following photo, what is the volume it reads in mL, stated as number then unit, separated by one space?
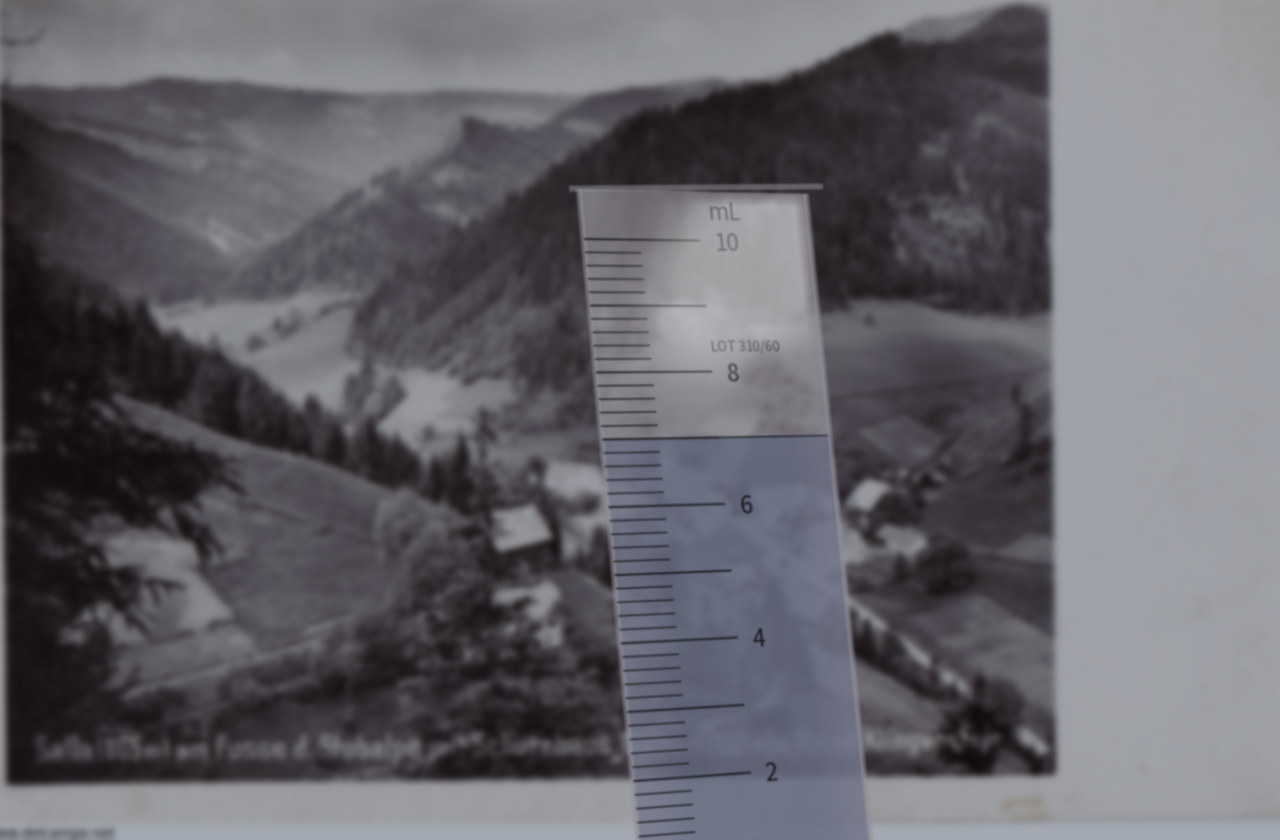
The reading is 7 mL
